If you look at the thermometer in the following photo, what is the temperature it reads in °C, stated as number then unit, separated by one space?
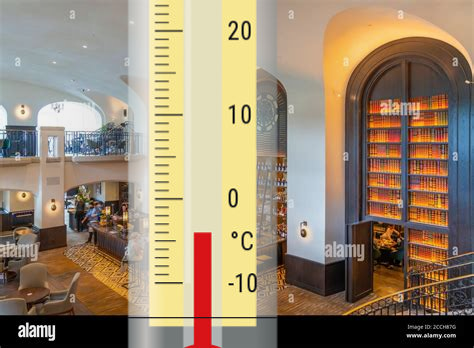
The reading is -4 °C
